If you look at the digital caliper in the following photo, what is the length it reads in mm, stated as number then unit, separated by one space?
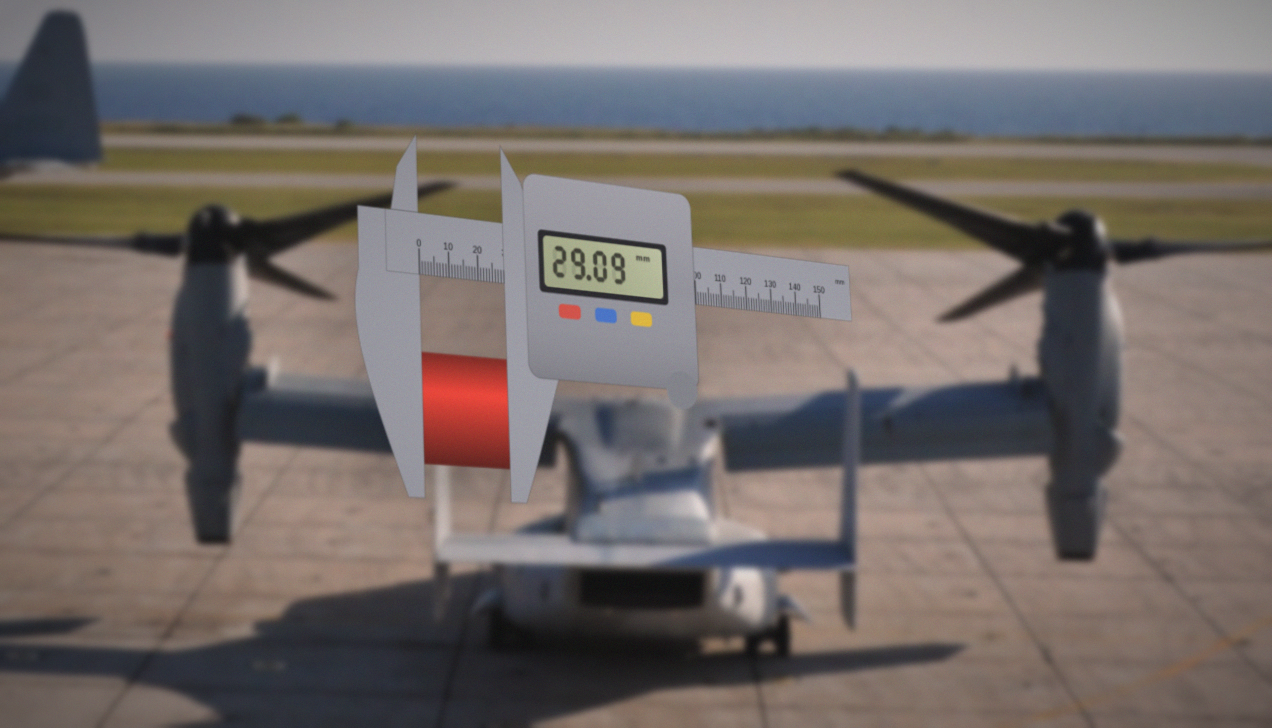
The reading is 29.09 mm
